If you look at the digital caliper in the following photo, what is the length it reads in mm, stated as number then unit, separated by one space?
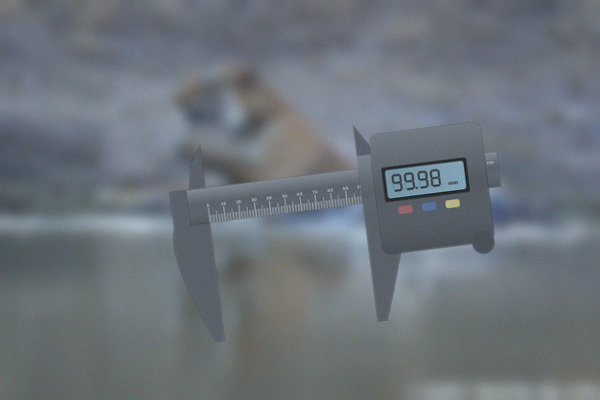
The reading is 99.98 mm
